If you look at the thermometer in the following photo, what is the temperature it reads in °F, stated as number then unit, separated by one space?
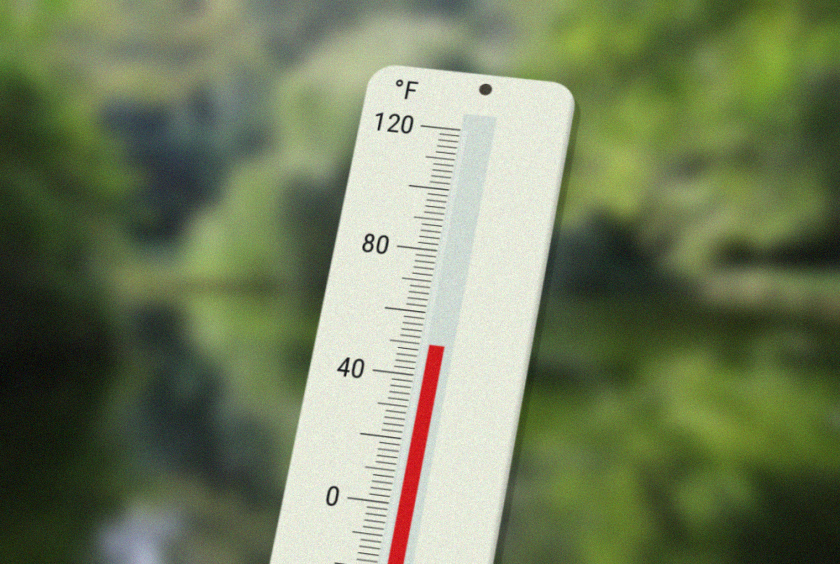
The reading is 50 °F
